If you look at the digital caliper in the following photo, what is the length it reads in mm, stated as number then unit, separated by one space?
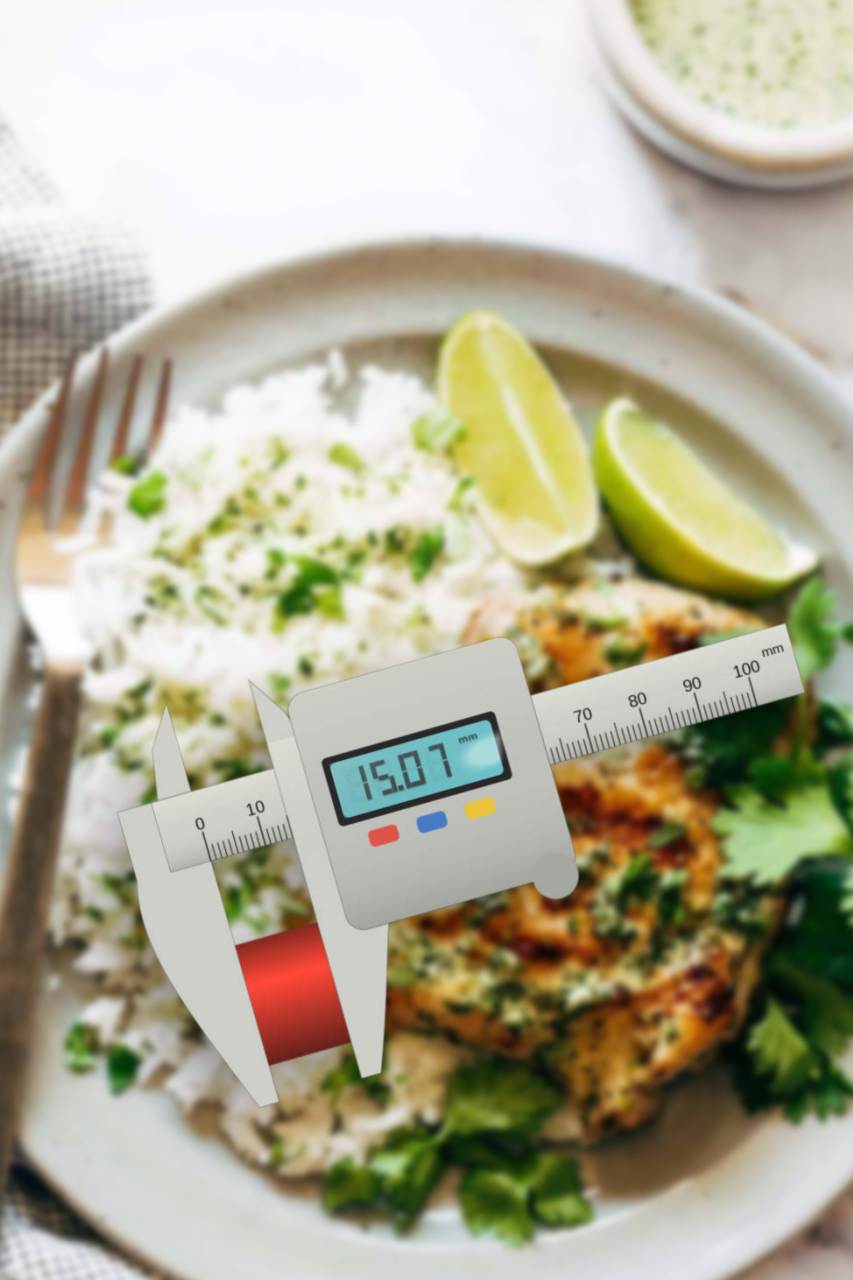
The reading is 15.07 mm
